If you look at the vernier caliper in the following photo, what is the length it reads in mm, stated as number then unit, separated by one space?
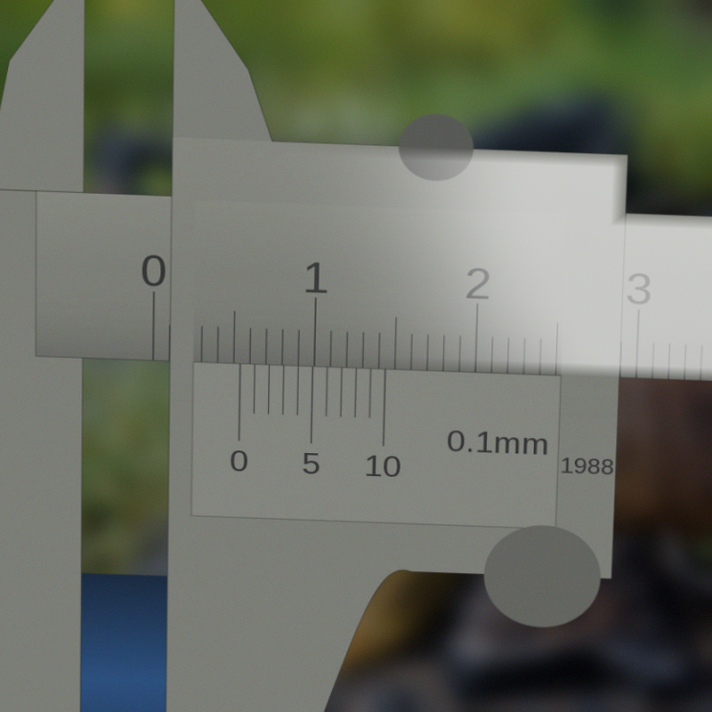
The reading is 5.4 mm
